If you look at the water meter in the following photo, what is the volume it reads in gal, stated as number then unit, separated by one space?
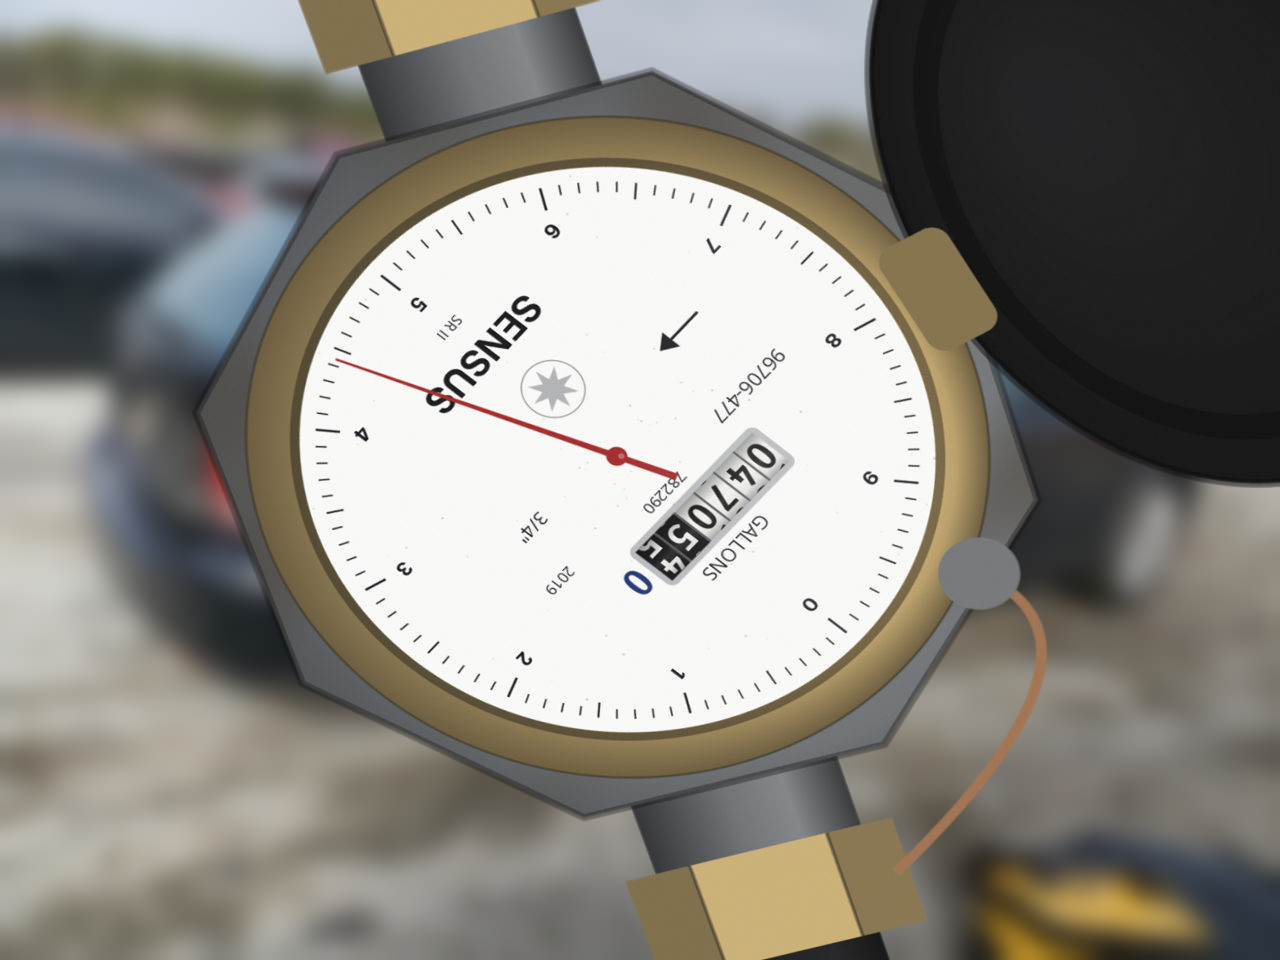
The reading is 470544.4 gal
